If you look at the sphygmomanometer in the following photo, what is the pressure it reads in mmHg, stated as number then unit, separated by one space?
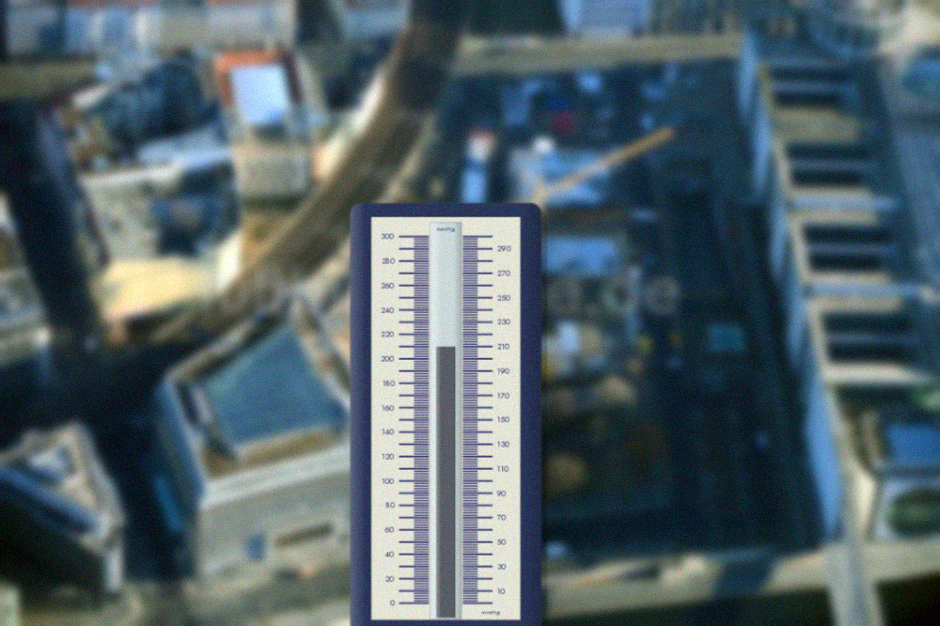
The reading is 210 mmHg
